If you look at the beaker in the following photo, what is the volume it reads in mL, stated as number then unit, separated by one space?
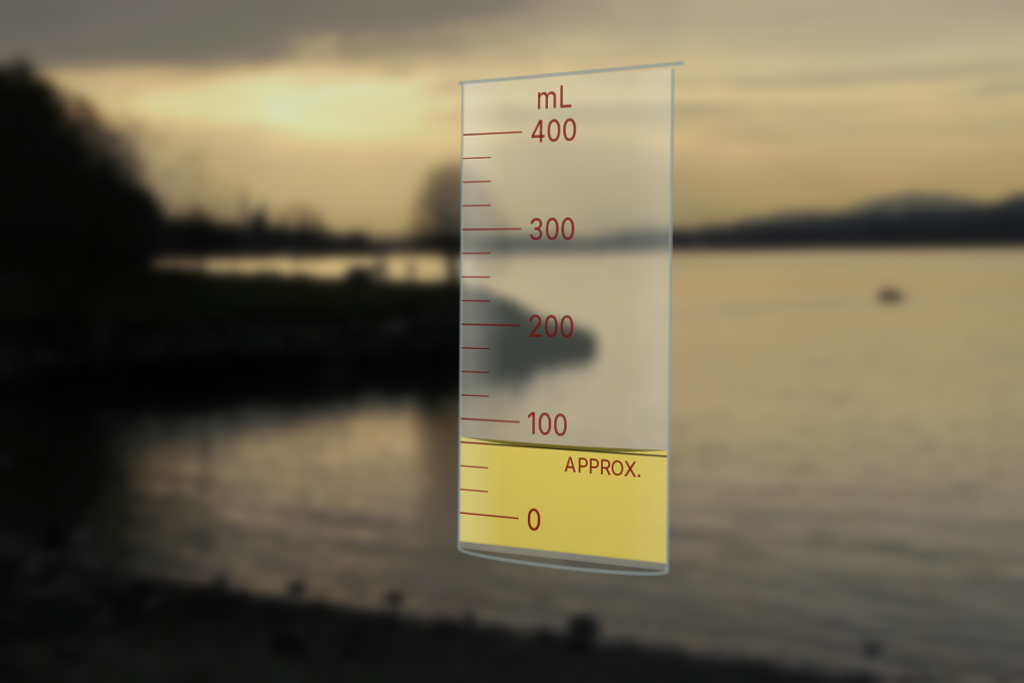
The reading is 75 mL
